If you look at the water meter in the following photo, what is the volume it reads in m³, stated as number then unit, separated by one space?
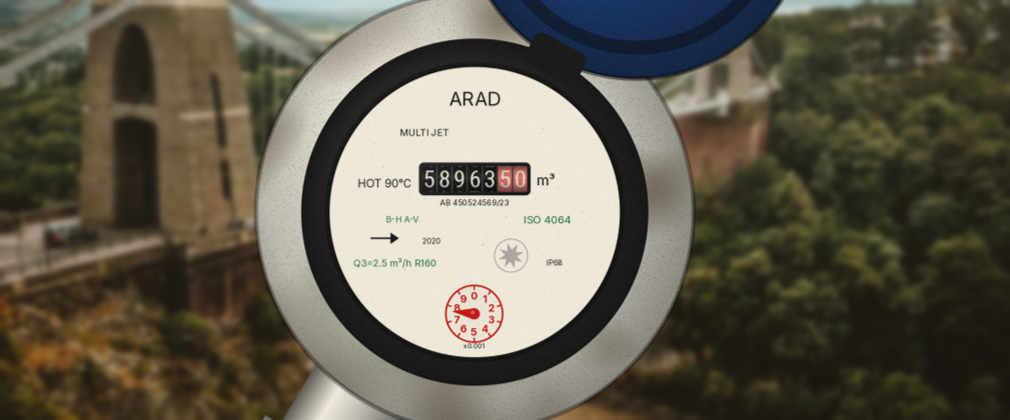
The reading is 58963.507 m³
